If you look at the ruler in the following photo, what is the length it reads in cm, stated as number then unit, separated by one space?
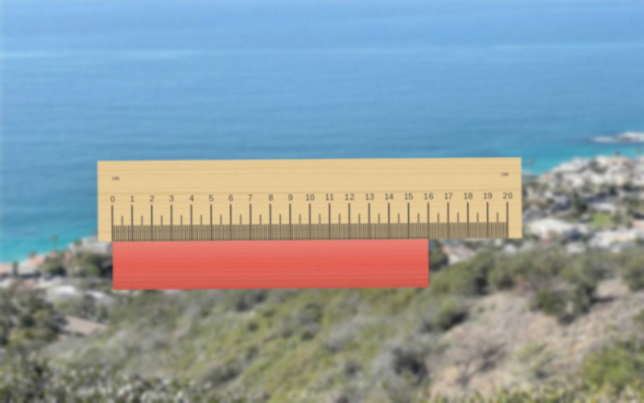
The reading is 16 cm
